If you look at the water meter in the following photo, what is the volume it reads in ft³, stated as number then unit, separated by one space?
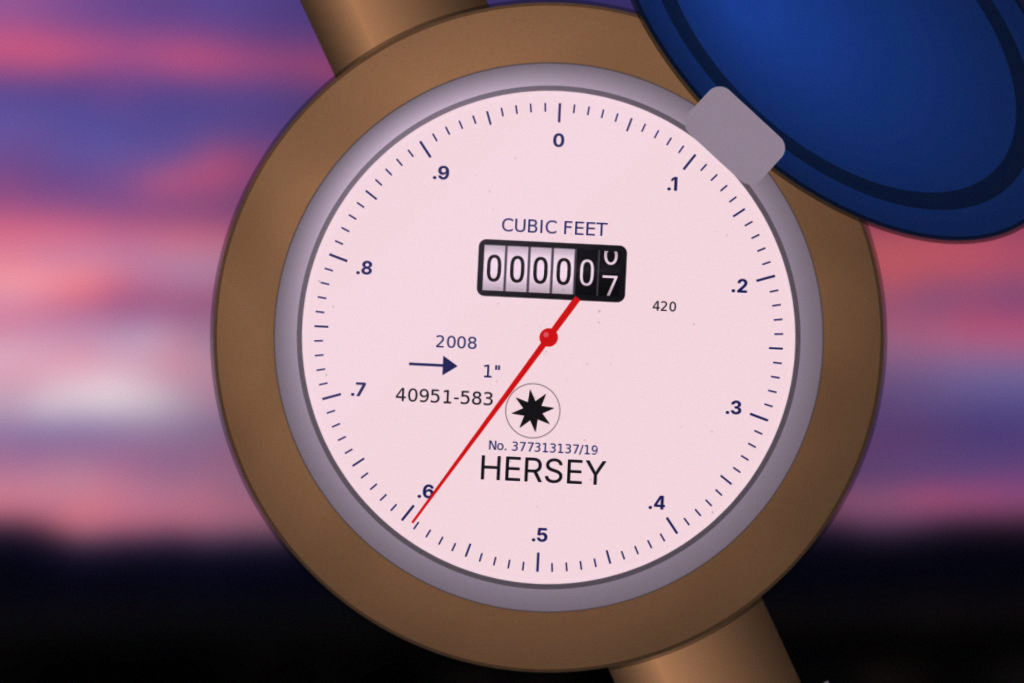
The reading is 6.59 ft³
